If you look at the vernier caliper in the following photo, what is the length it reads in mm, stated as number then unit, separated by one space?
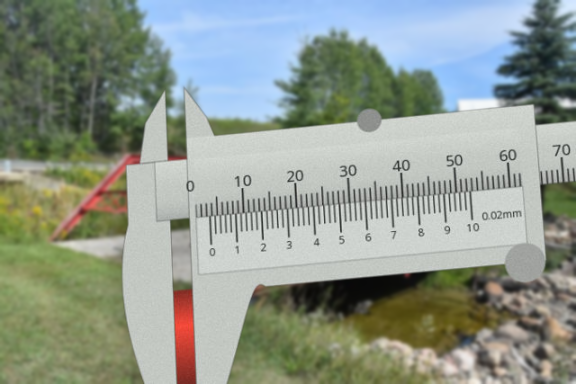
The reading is 3.6 mm
